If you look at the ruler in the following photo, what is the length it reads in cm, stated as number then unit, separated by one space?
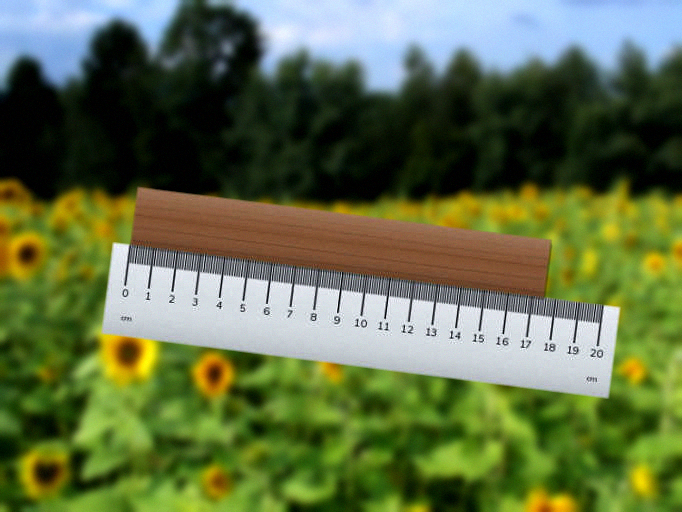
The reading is 17.5 cm
